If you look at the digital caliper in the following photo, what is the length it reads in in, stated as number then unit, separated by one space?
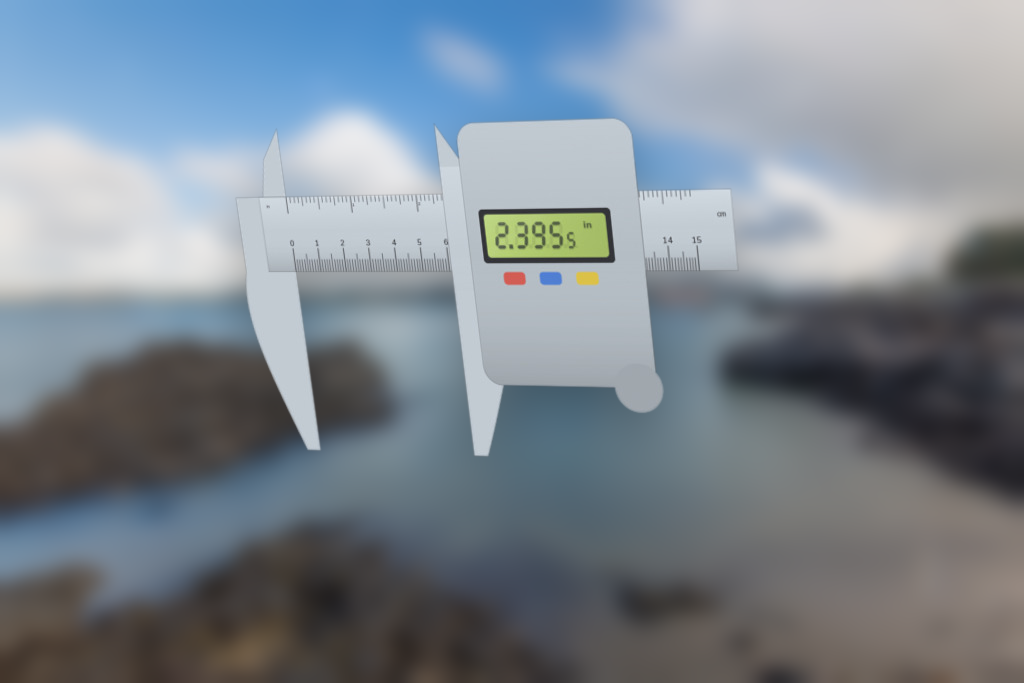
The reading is 2.3955 in
